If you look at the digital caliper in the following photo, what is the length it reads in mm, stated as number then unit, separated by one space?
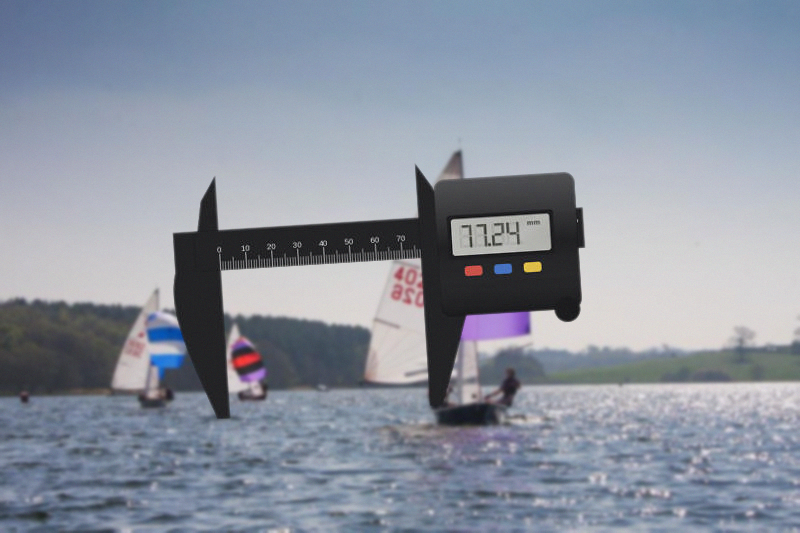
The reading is 77.24 mm
